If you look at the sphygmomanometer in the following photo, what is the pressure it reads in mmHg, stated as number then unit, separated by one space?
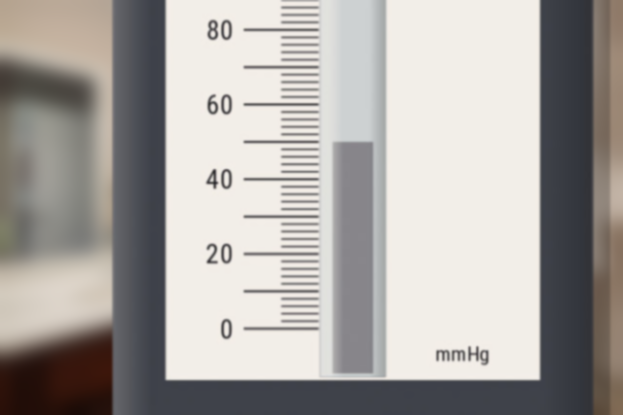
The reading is 50 mmHg
